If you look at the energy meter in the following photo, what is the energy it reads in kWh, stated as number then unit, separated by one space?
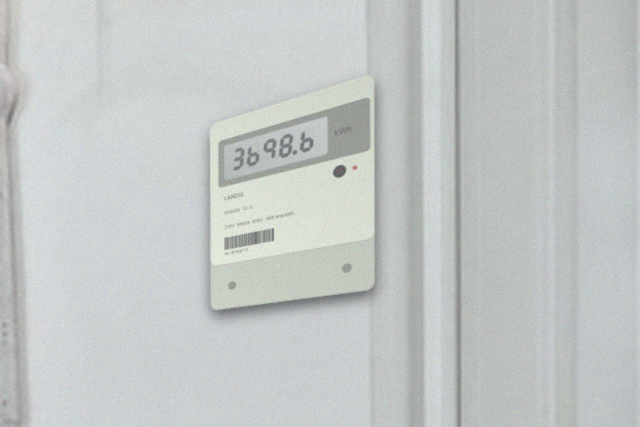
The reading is 3698.6 kWh
